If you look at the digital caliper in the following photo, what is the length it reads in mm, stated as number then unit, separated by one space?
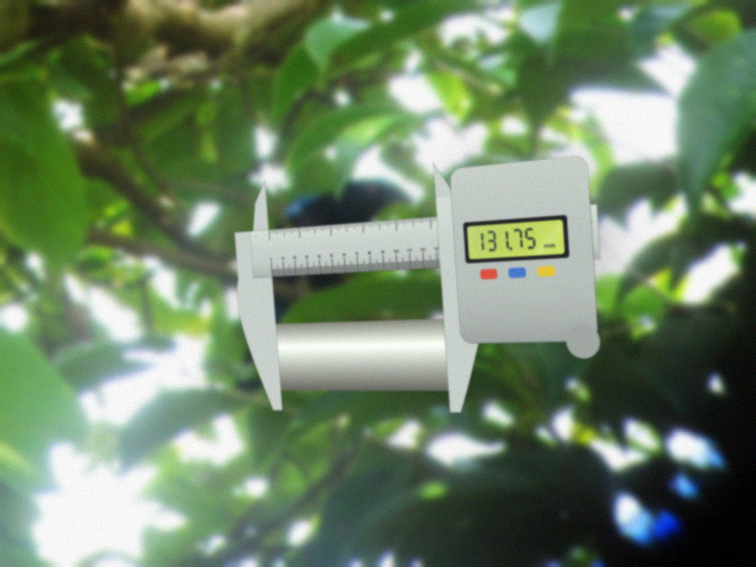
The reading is 131.75 mm
